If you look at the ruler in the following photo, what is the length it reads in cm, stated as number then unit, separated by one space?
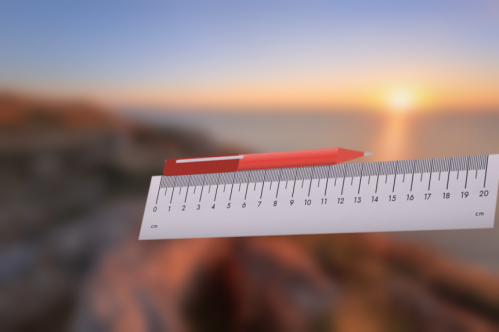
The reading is 13.5 cm
